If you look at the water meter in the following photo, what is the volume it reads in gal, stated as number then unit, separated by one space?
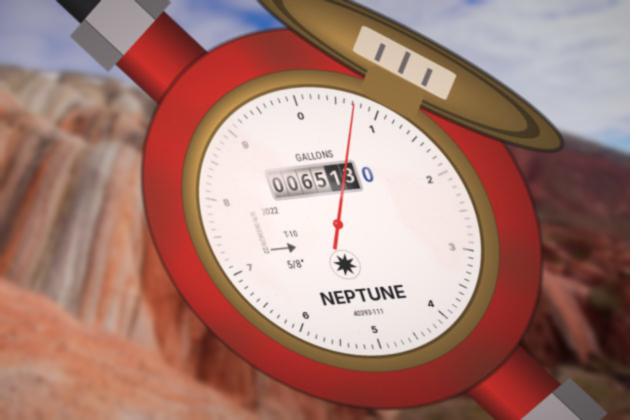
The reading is 65130.7 gal
